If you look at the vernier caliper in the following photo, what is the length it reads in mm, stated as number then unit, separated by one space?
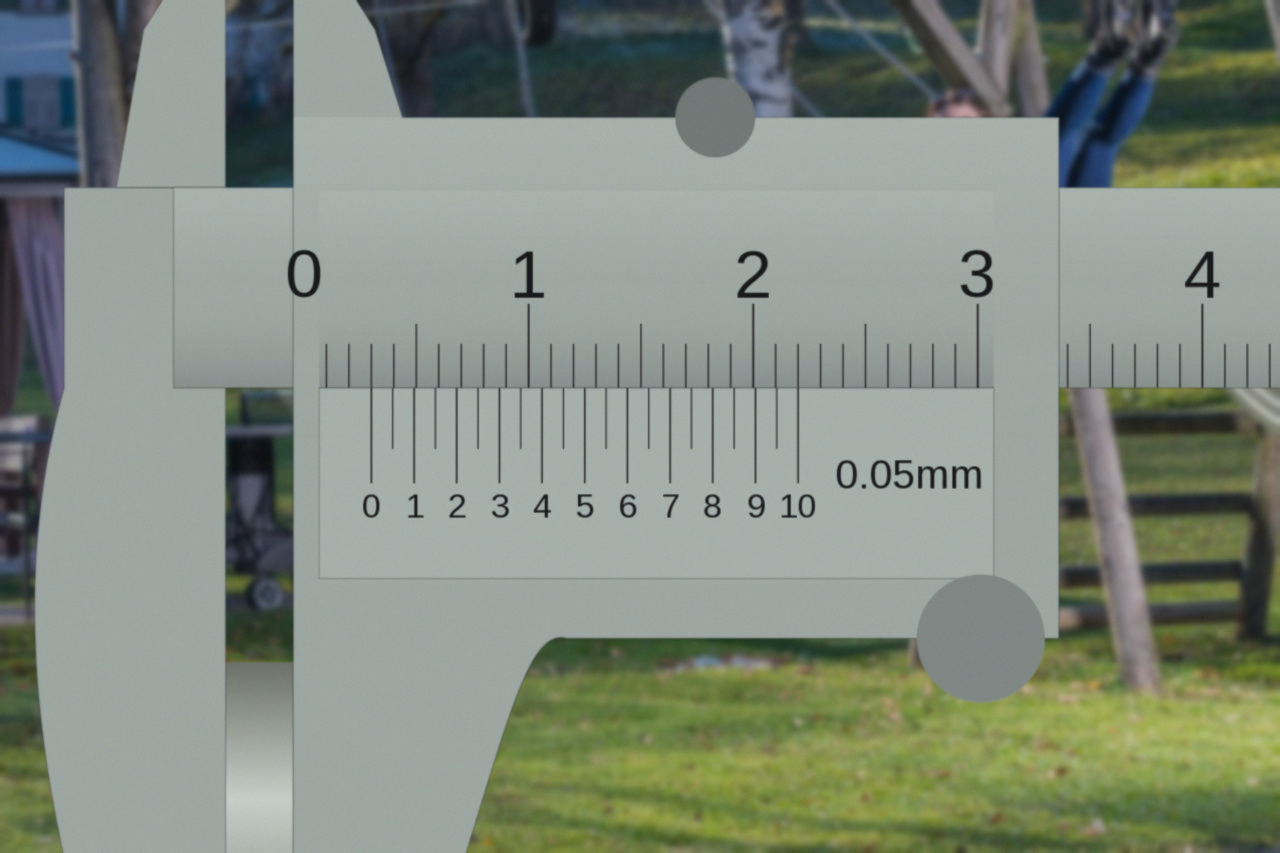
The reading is 3.0 mm
